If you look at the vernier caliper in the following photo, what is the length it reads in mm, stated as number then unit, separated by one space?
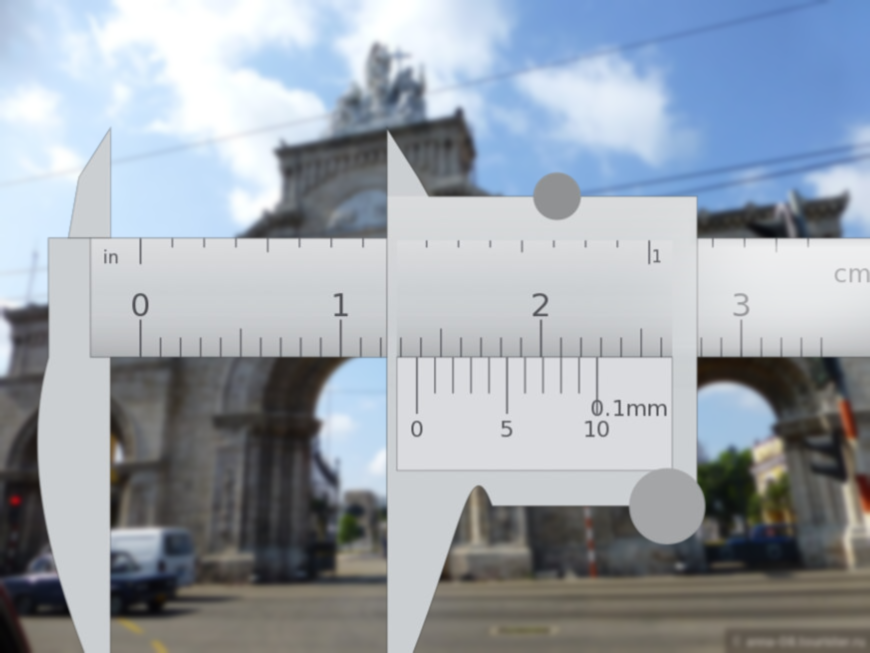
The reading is 13.8 mm
